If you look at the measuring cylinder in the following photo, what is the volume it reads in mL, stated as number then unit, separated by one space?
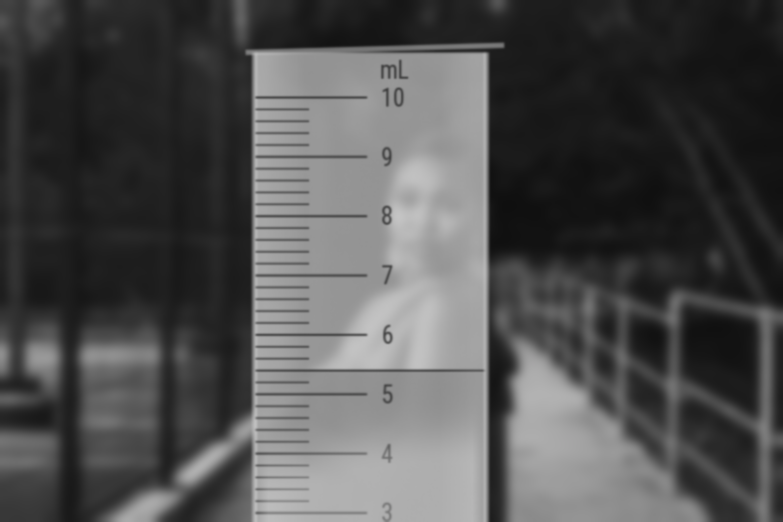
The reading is 5.4 mL
